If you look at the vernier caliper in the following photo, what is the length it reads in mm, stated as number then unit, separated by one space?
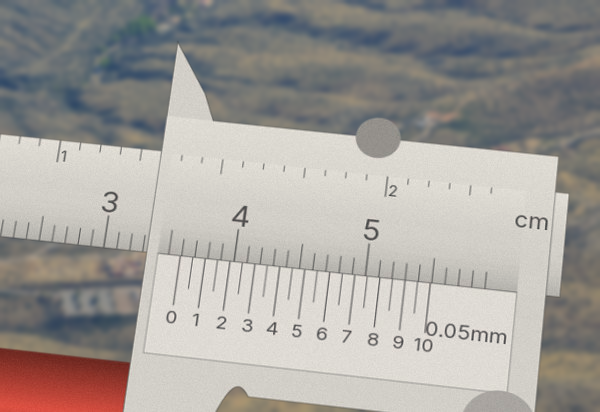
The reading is 35.9 mm
